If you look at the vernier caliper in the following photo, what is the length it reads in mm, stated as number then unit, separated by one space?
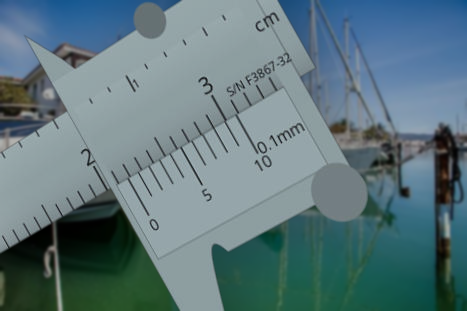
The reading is 21.8 mm
